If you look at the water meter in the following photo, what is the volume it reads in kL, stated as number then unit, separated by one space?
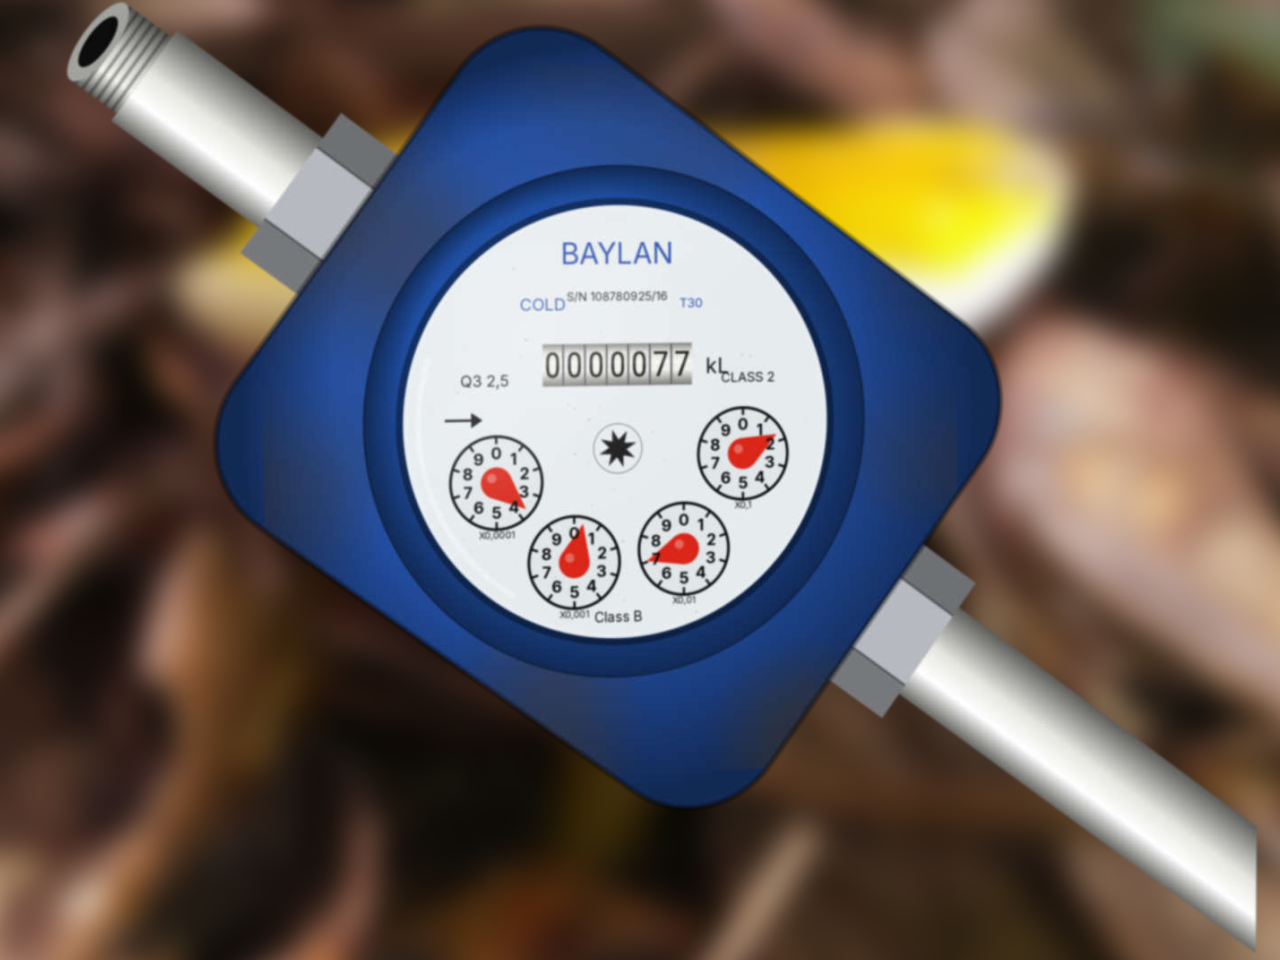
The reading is 77.1703 kL
